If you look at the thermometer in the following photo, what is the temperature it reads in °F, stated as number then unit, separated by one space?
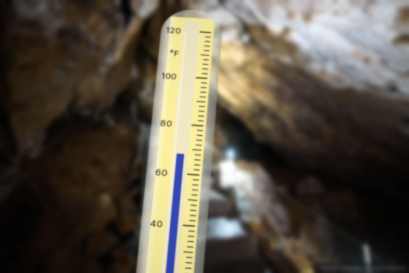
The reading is 68 °F
